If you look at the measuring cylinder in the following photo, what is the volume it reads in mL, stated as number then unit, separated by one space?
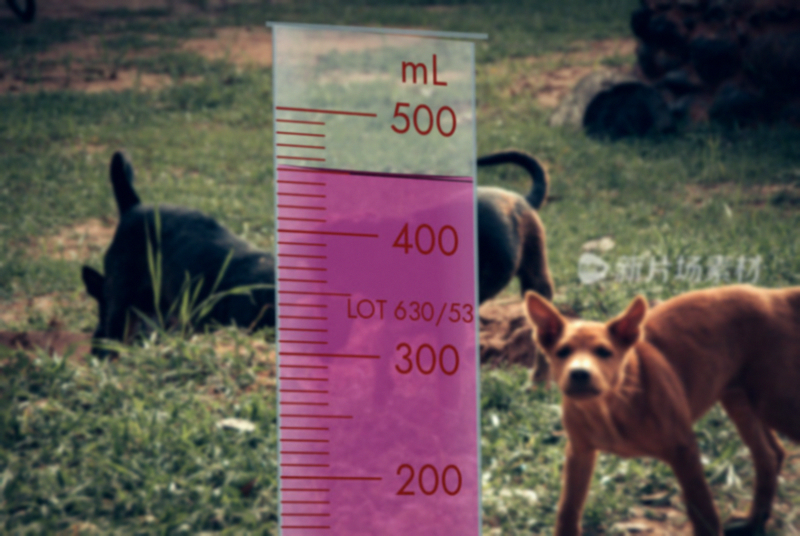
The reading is 450 mL
